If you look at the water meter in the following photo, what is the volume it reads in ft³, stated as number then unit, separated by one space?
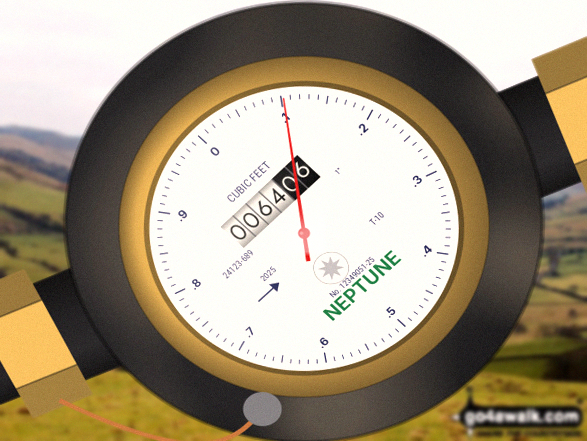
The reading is 6406.10 ft³
